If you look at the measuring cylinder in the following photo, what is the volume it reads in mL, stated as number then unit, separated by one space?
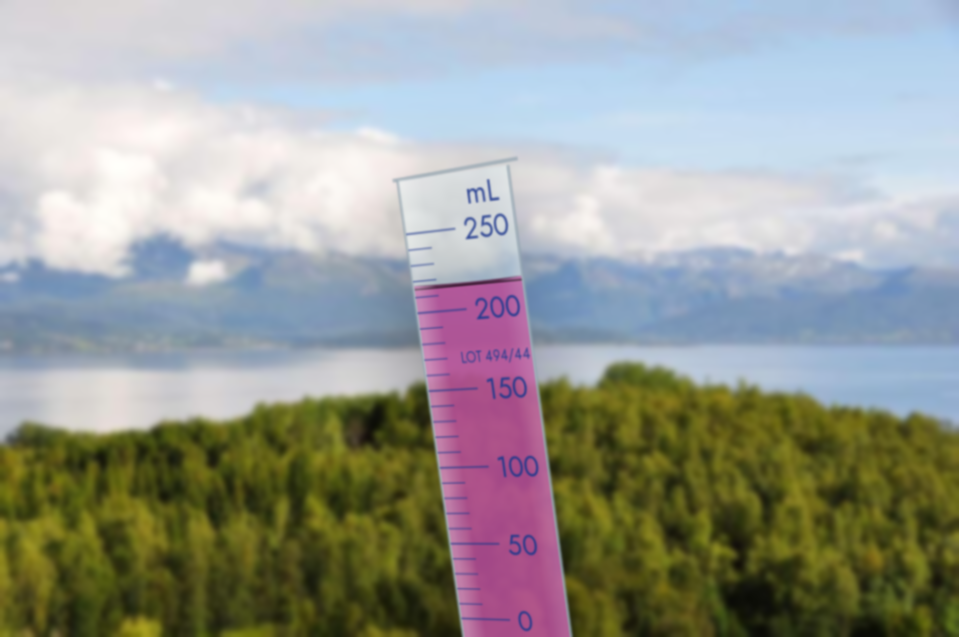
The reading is 215 mL
